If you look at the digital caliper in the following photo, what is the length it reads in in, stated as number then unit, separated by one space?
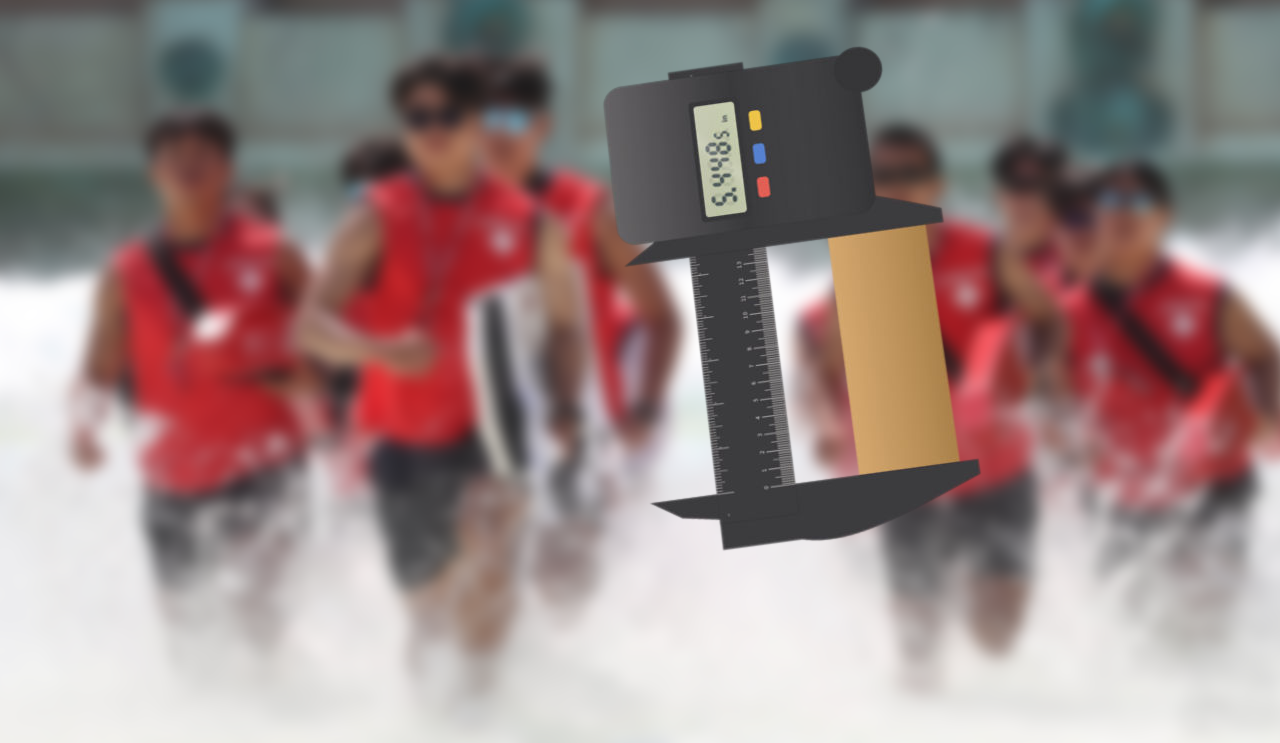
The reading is 5.4485 in
